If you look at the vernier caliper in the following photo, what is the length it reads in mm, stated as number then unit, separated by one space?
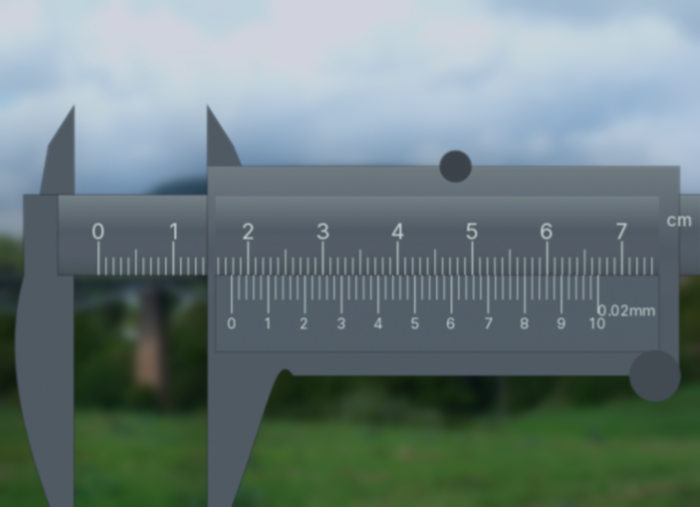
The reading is 17.8 mm
